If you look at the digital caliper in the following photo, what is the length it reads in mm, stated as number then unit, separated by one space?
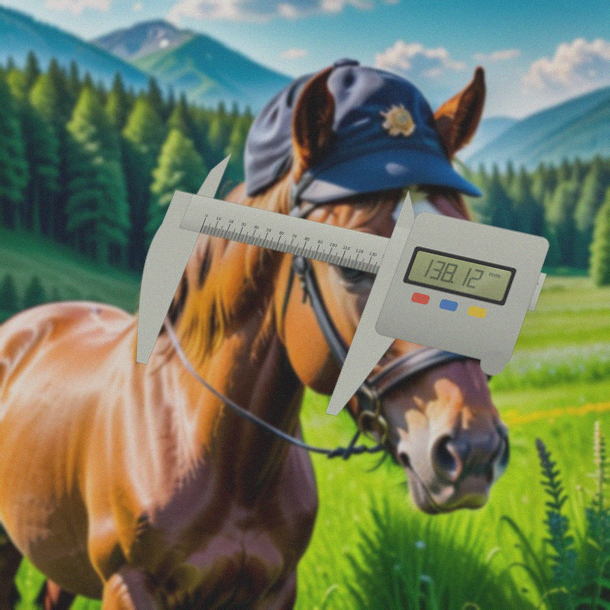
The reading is 138.12 mm
